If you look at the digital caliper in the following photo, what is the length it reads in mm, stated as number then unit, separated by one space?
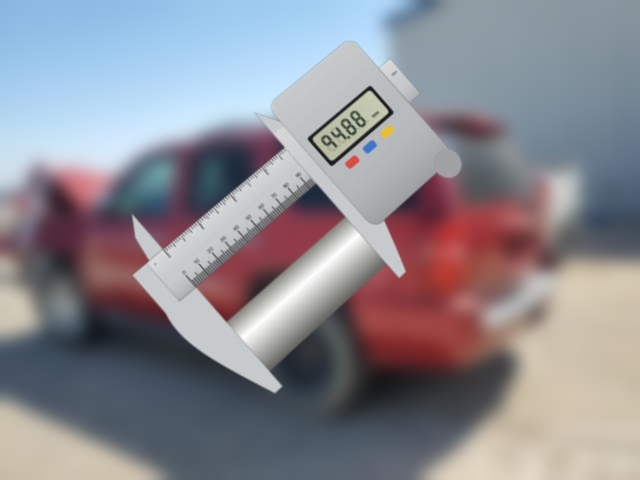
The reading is 94.88 mm
